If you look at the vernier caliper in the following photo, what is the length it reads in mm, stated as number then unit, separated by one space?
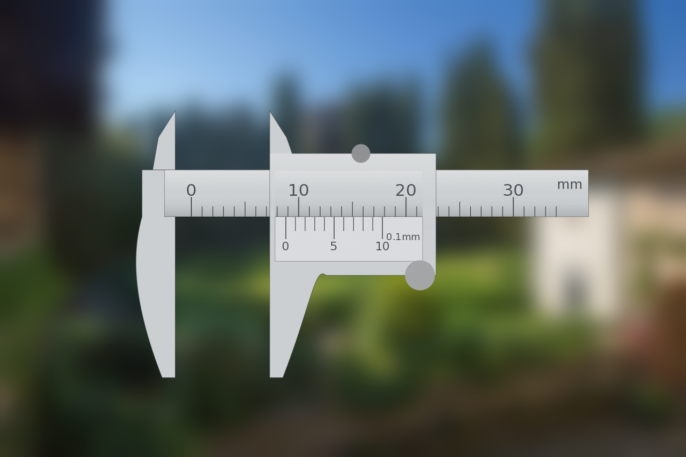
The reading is 8.8 mm
